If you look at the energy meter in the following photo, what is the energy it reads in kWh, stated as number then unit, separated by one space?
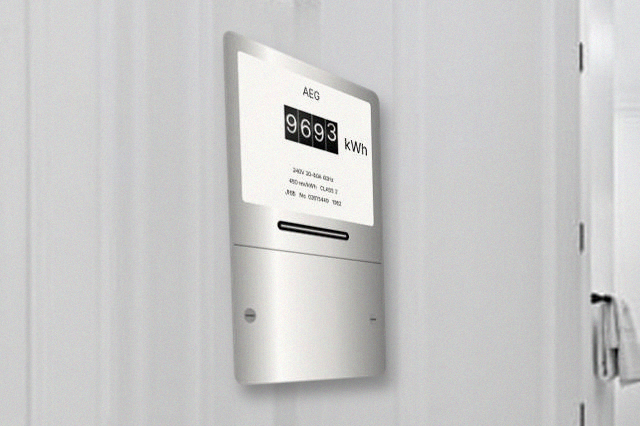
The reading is 9693 kWh
